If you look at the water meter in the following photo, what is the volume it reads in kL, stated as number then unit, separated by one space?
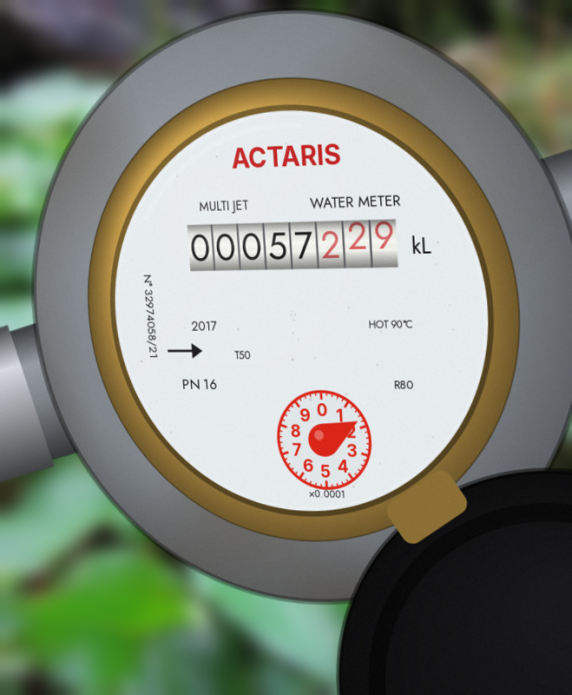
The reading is 57.2291 kL
